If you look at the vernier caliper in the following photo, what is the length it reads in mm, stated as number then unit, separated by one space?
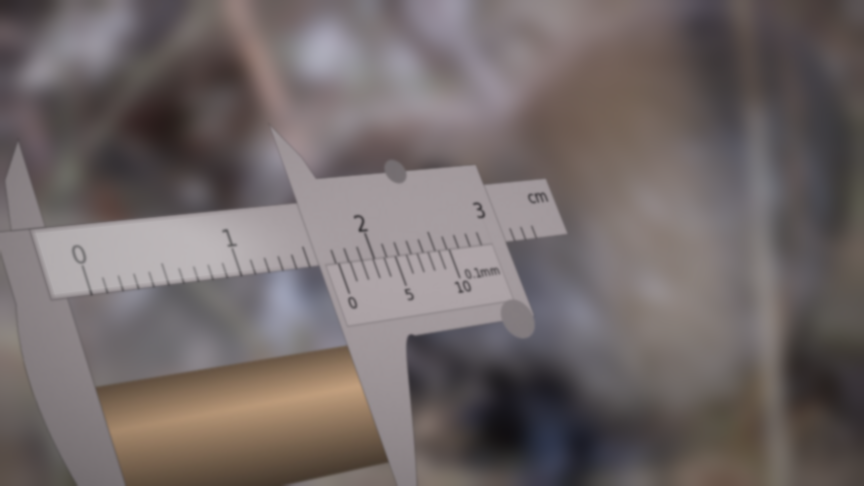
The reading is 17.2 mm
